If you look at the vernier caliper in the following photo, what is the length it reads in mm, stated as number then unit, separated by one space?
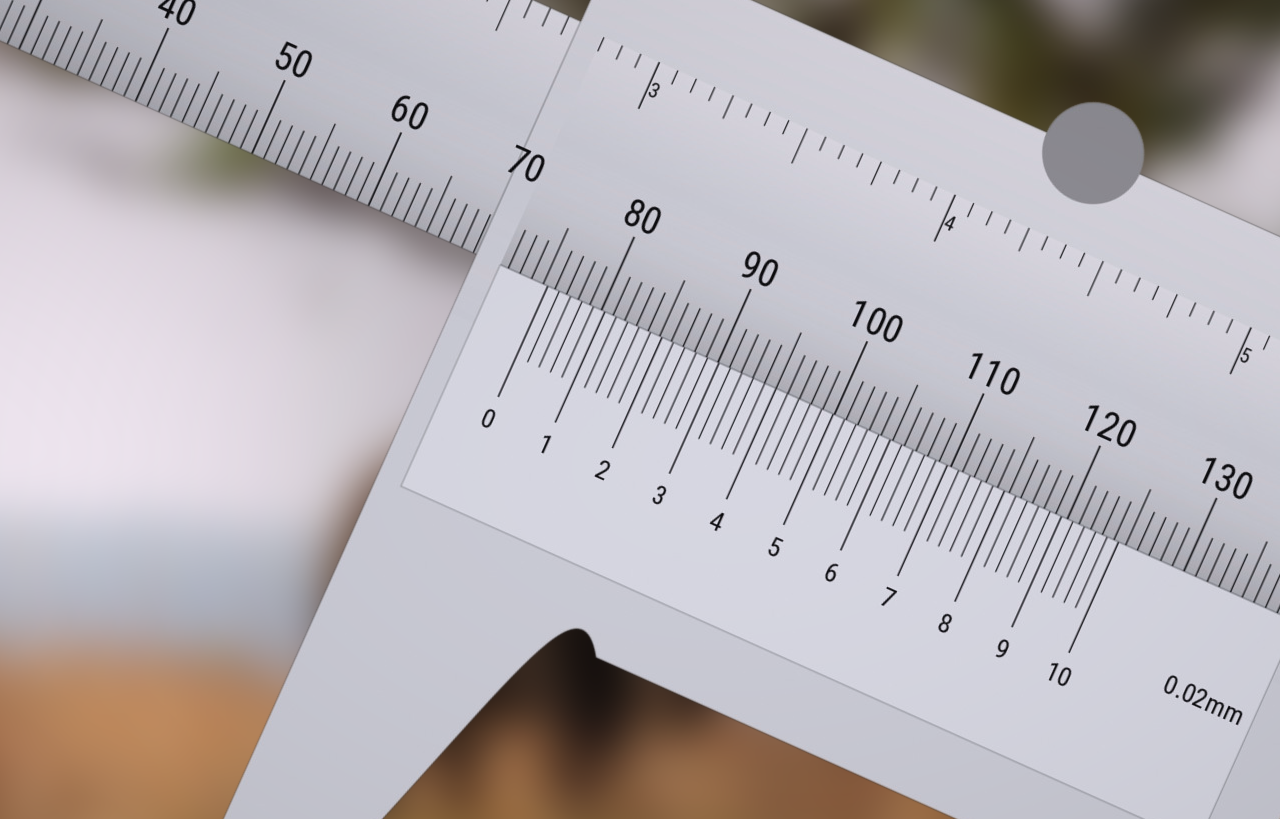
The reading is 75.4 mm
